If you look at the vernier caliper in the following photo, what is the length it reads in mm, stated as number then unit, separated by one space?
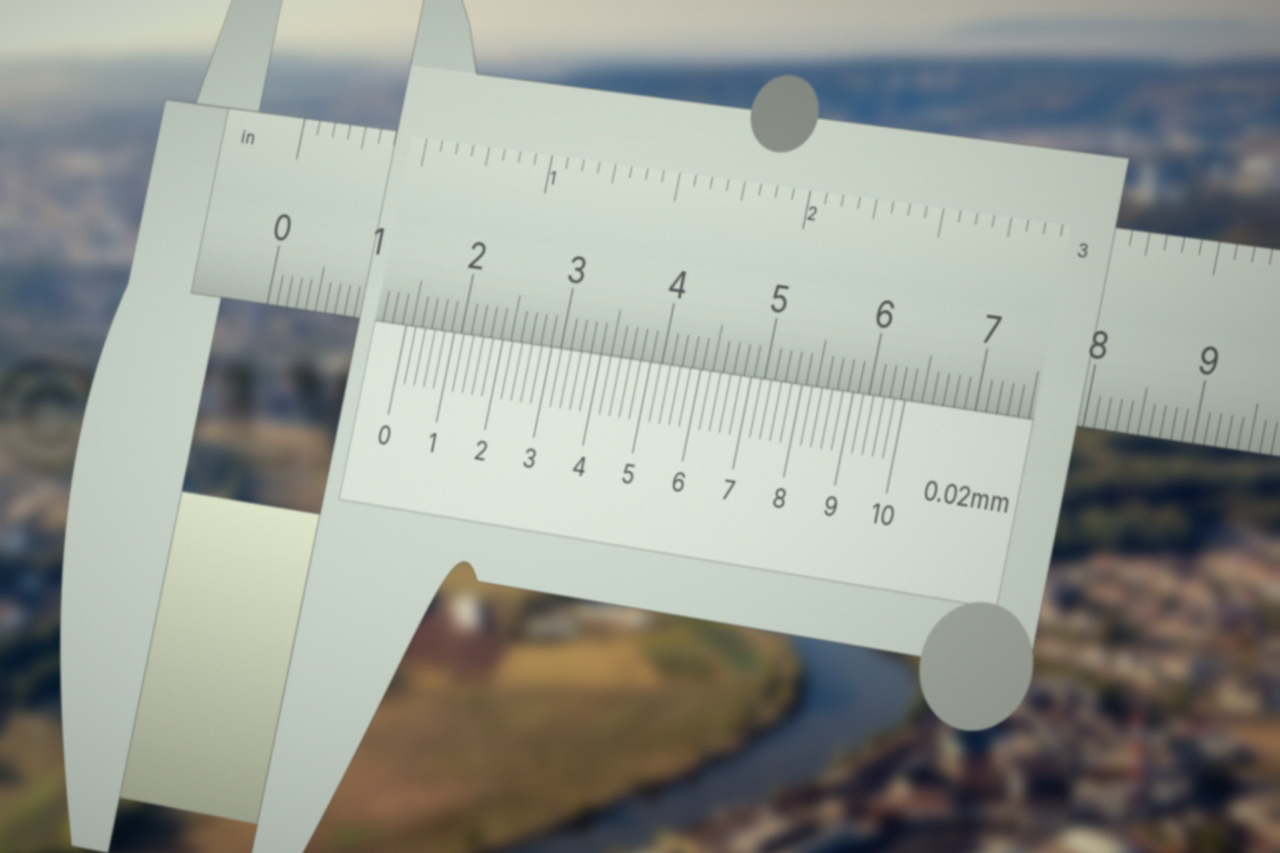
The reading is 14.4 mm
